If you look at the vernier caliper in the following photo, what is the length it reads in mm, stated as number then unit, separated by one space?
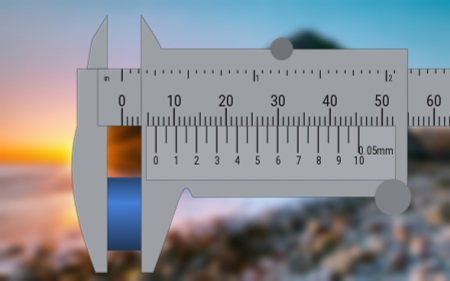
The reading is 6.5 mm
